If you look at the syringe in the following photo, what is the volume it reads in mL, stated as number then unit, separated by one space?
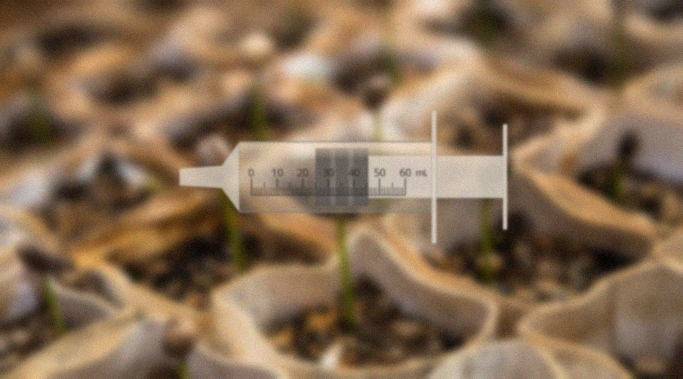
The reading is 25 mL
